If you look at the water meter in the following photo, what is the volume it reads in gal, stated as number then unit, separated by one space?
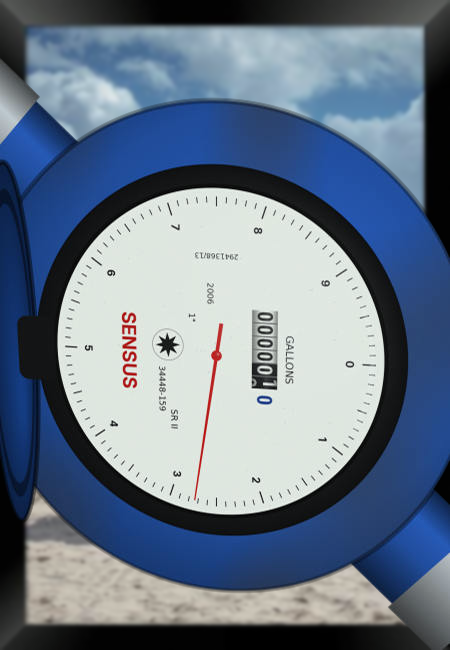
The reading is 12.7 gal
